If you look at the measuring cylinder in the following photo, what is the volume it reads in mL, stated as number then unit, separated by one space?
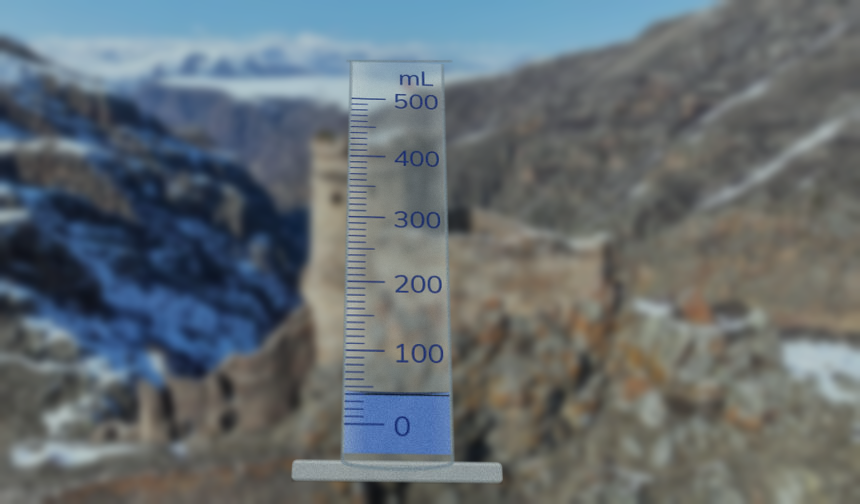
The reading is 40 mL
